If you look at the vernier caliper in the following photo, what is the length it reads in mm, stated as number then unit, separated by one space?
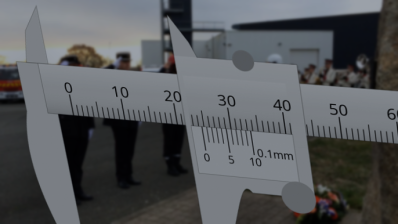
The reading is 24.6 mm
